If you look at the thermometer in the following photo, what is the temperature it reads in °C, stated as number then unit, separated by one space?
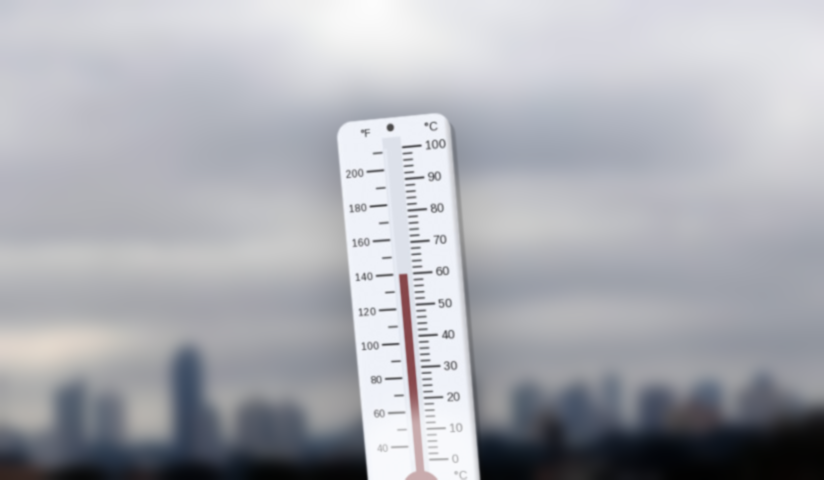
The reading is 60 °C
